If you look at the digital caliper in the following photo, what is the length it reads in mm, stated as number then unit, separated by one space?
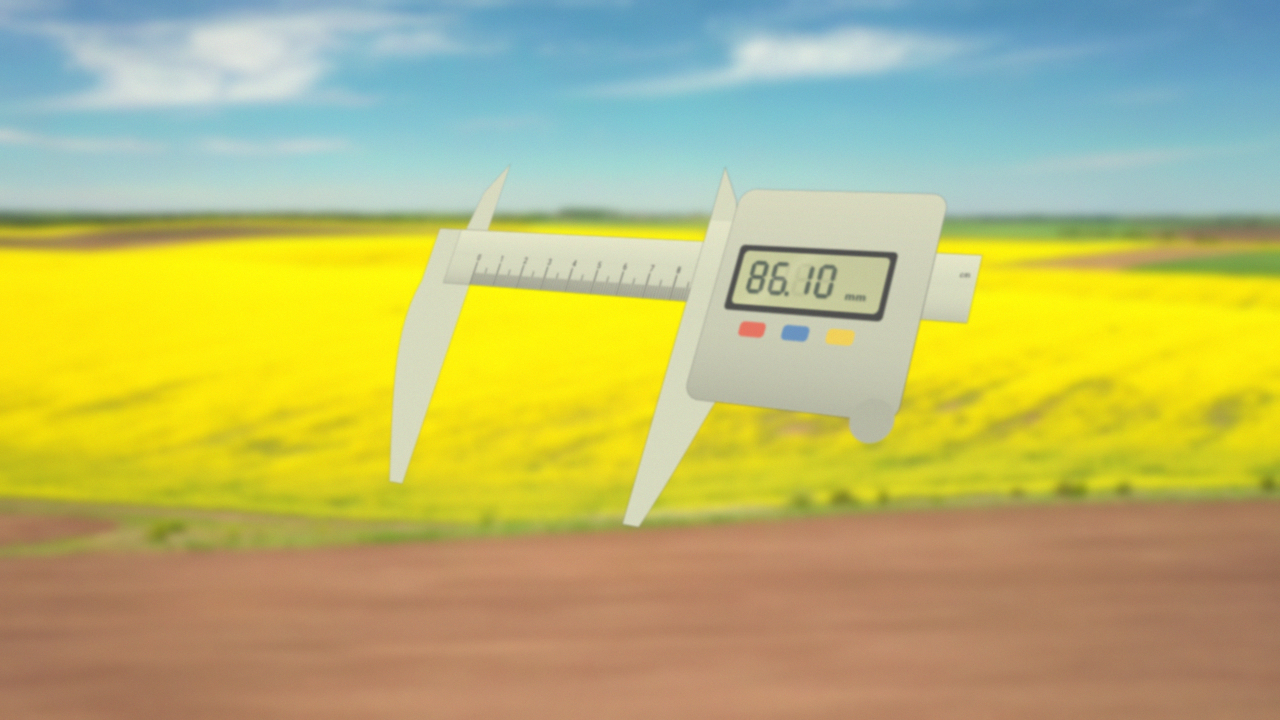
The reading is 86.10 mm
